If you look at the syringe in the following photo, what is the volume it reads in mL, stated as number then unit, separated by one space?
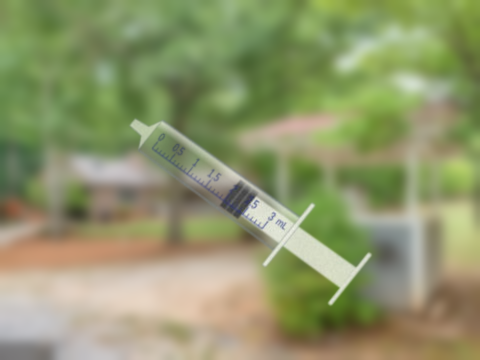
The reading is 2 mL
